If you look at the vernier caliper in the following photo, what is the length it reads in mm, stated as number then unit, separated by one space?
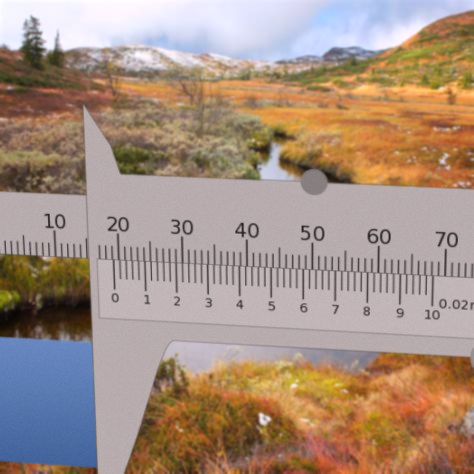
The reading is 19.2 mm
